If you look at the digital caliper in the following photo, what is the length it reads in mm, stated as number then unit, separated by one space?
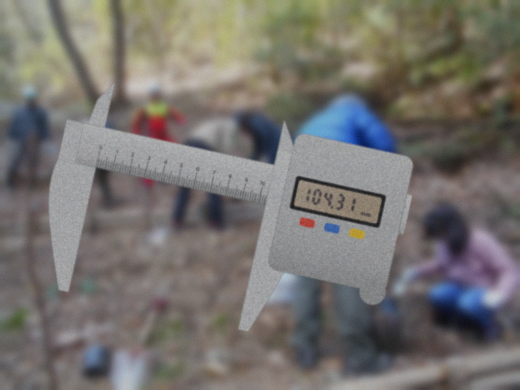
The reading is 104.31 mm
